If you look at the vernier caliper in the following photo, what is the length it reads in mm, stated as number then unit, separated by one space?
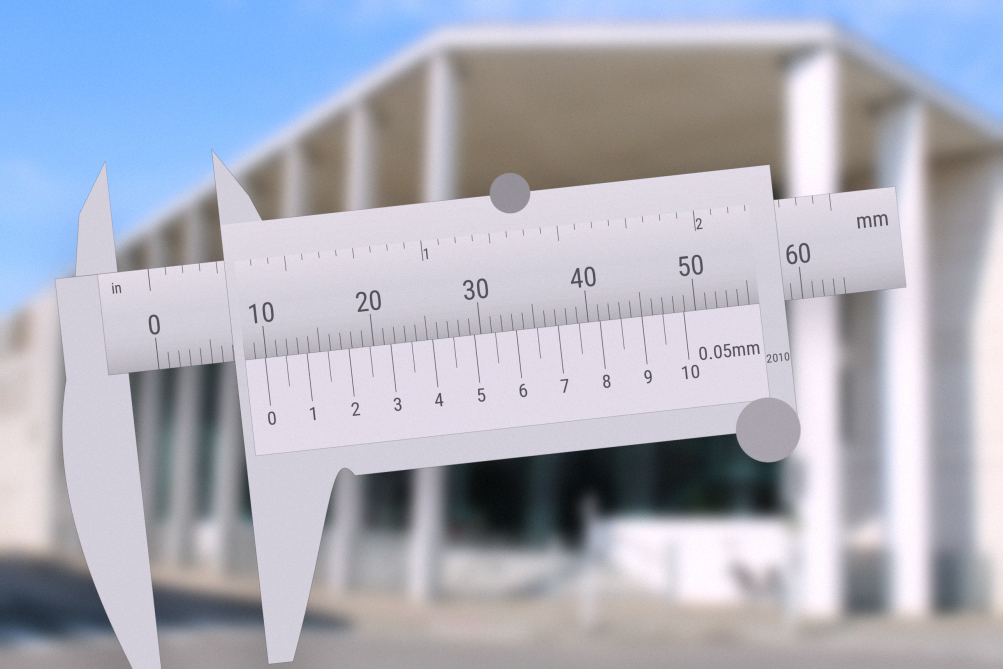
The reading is 9.9 mm
